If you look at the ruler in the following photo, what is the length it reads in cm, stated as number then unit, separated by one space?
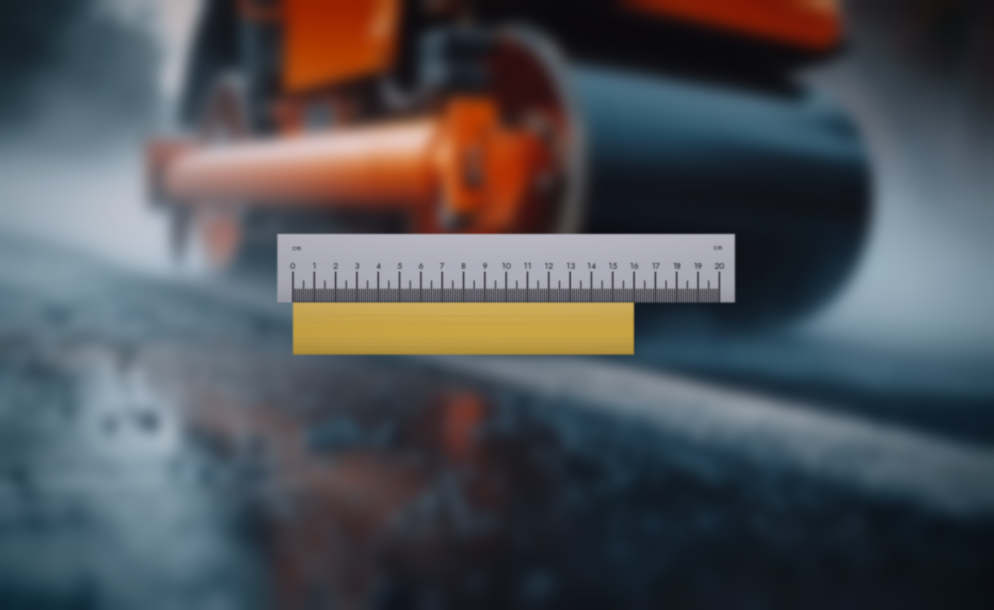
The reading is 16 cm
